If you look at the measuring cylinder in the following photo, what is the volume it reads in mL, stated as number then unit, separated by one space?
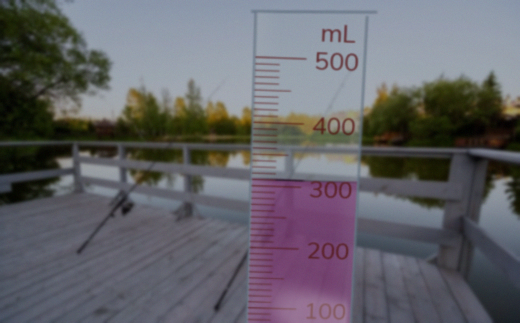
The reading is 310 mL
